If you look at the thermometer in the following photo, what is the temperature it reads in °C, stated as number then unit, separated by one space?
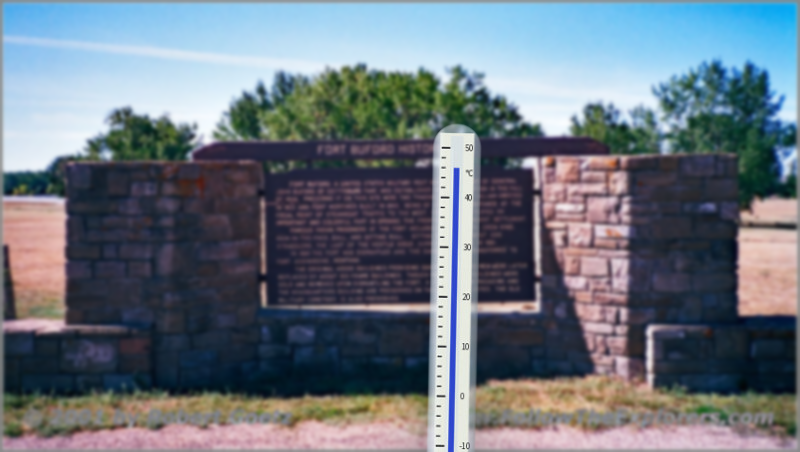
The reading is 46 °C
